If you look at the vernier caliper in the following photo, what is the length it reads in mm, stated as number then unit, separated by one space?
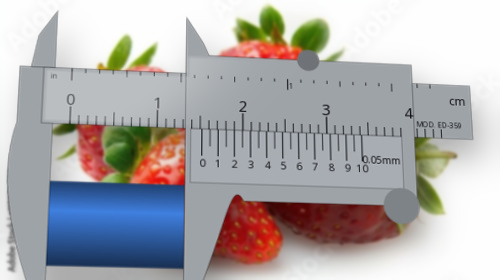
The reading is 15.2 mm
